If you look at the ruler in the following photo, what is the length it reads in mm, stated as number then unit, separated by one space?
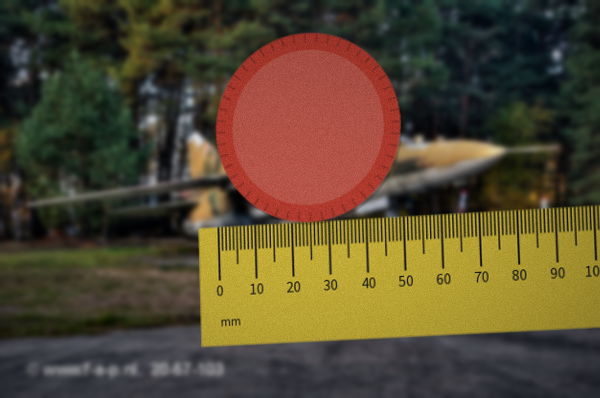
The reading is 50 mm
